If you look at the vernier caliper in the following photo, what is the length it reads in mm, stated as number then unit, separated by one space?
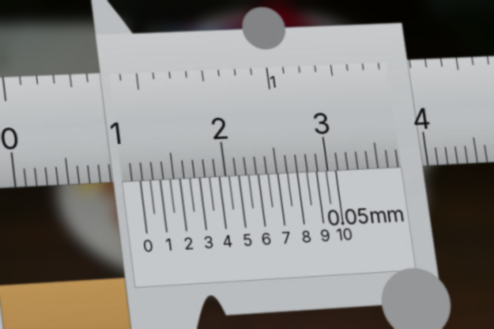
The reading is 11.8 mm
